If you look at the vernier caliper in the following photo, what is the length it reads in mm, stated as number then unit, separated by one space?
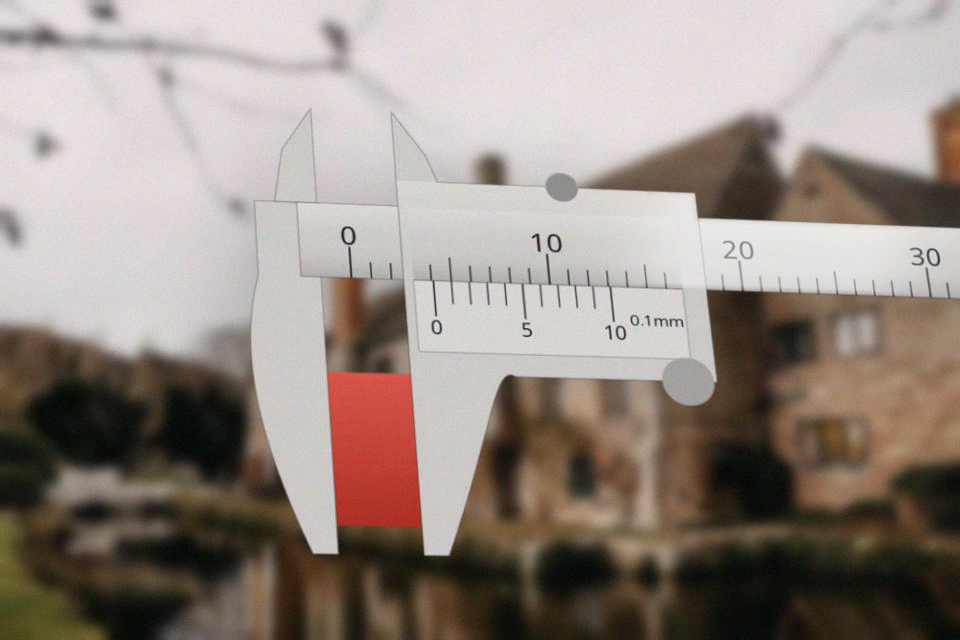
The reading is 4.1 mm
